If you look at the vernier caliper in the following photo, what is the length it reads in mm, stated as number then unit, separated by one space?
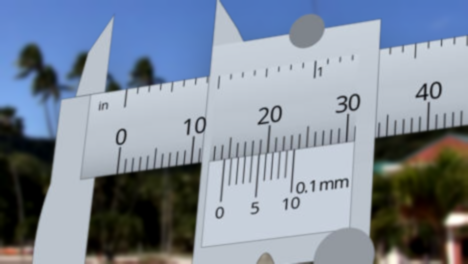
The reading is 14.4 mm
